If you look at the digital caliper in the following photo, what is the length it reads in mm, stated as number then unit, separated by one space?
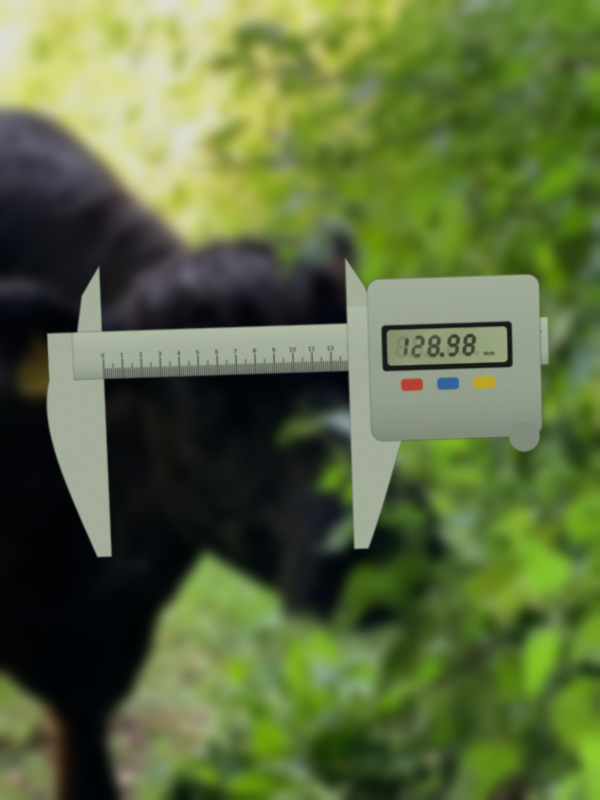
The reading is 128.98 mm
